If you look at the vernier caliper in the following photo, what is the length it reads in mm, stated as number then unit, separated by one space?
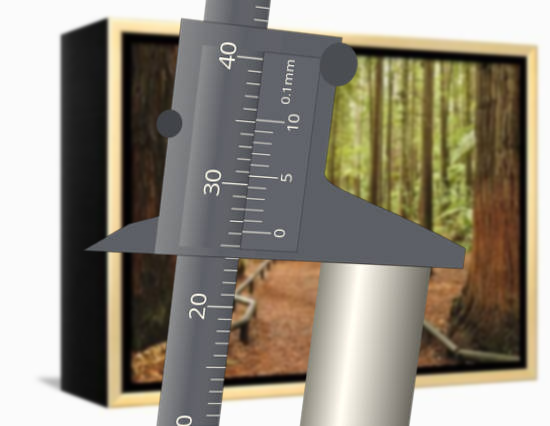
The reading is 26.2 mm
